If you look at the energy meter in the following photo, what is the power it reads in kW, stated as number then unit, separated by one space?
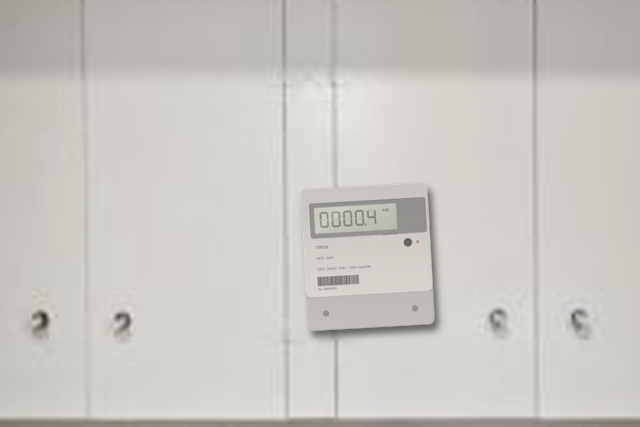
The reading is 0.4 kW
